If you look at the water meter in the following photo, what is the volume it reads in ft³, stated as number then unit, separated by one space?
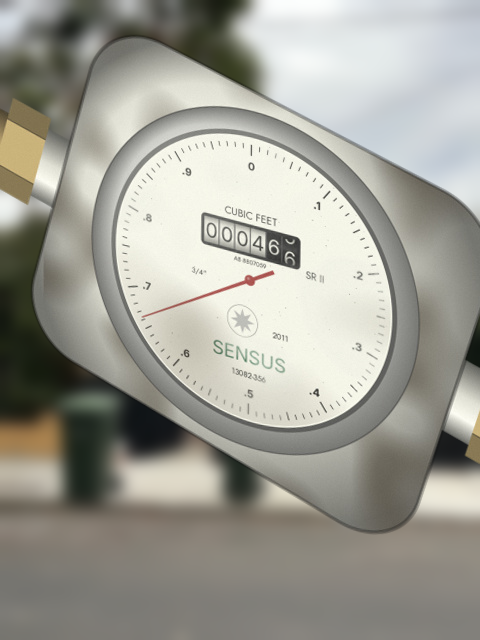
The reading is 465.66 ft³
